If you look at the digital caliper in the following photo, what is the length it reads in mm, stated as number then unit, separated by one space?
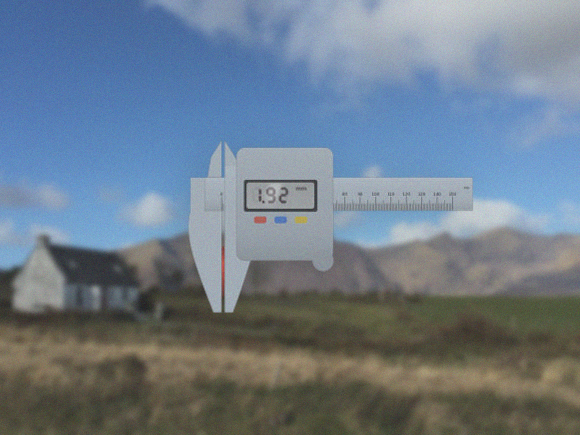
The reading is 1.92 mm
